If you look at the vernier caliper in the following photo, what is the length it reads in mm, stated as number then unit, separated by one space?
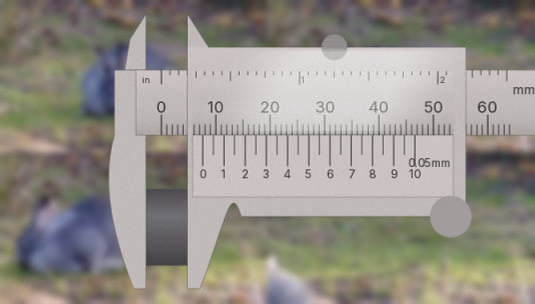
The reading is 7.6 mm
